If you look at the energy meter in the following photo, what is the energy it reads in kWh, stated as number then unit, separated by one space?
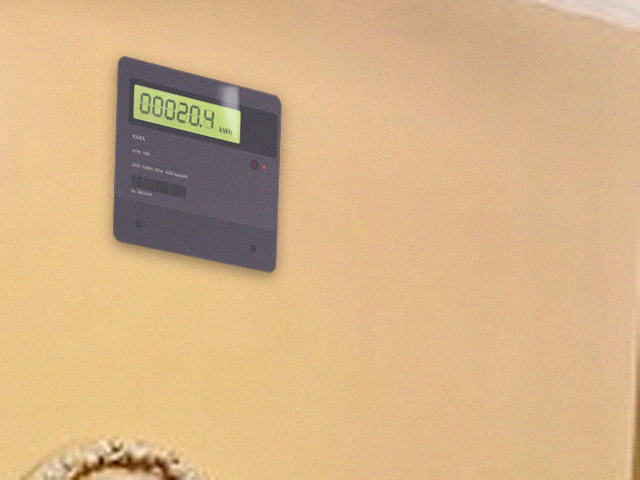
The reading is 20.4 kWh
